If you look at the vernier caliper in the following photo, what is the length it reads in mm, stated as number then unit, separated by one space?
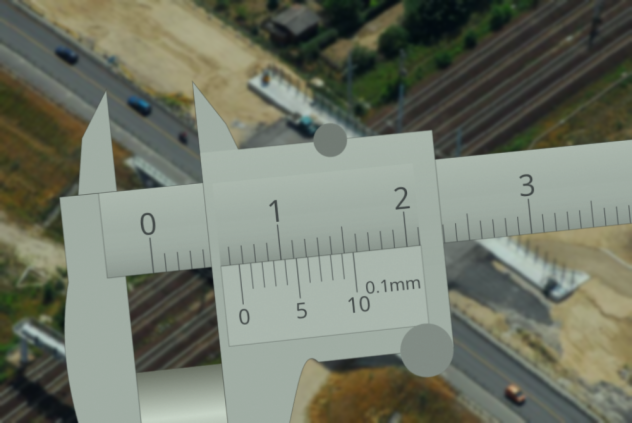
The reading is 6.7 mm
